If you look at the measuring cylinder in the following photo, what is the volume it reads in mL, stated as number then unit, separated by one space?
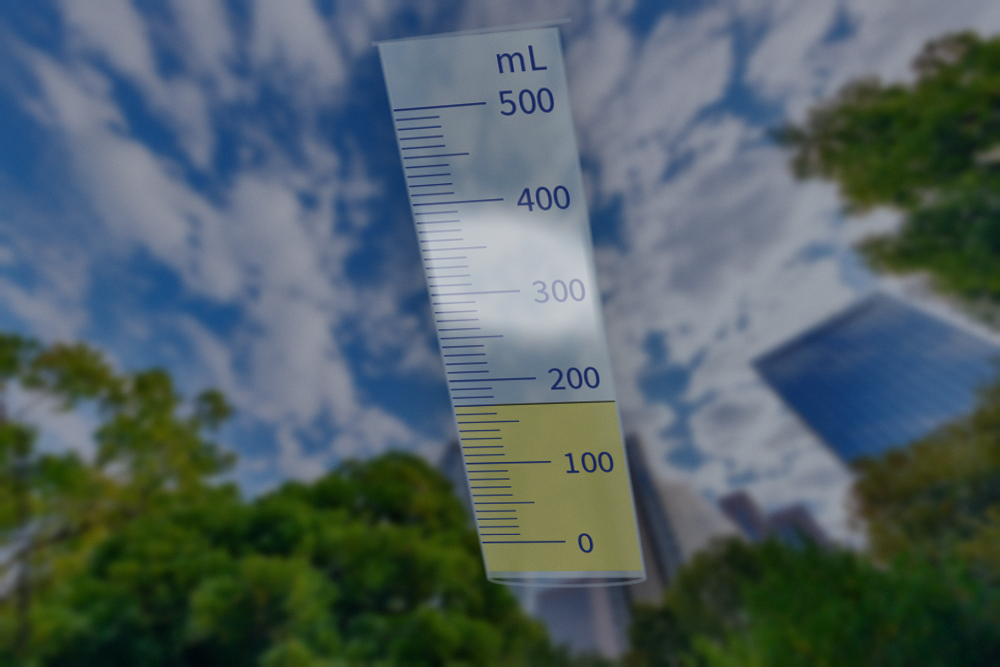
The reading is 170 mL
